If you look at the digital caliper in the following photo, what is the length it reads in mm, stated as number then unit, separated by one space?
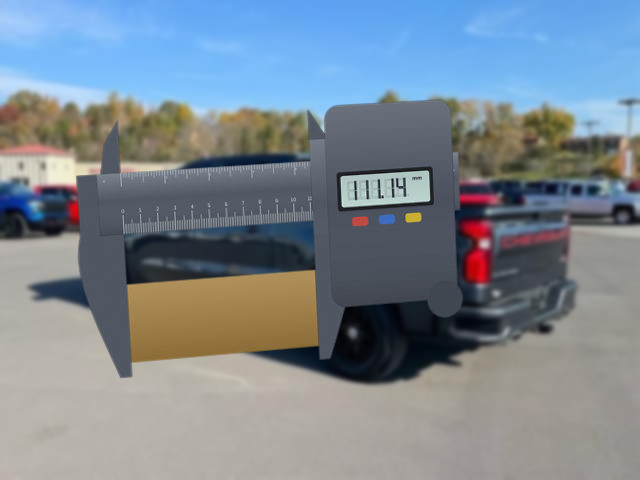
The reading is 111.14 mm
